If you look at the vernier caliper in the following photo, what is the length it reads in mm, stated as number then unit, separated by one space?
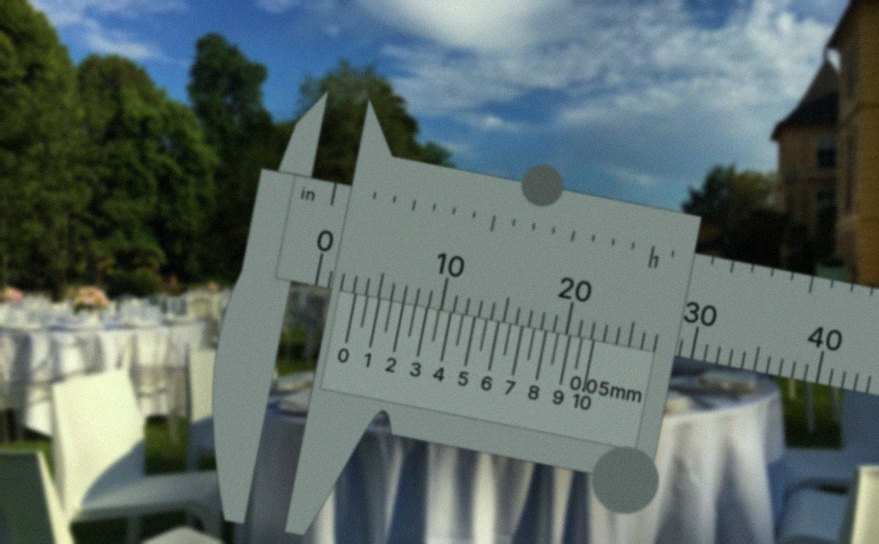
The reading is 3.2 mm
